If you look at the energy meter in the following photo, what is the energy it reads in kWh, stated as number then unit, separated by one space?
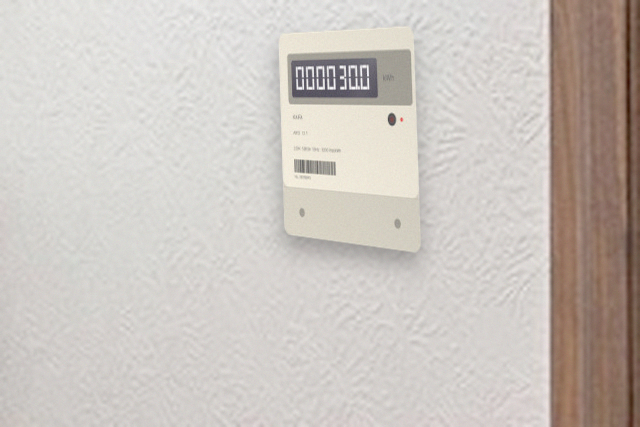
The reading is 30.0 kWh
